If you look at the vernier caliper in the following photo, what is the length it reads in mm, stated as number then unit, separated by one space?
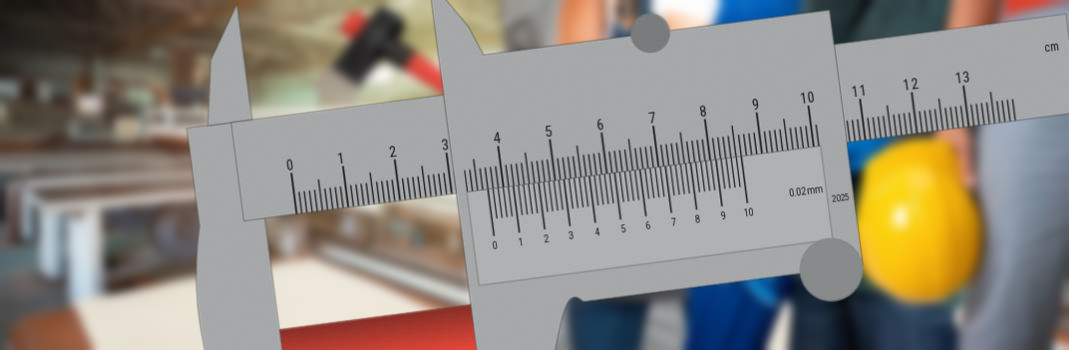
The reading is 37.0 mm
